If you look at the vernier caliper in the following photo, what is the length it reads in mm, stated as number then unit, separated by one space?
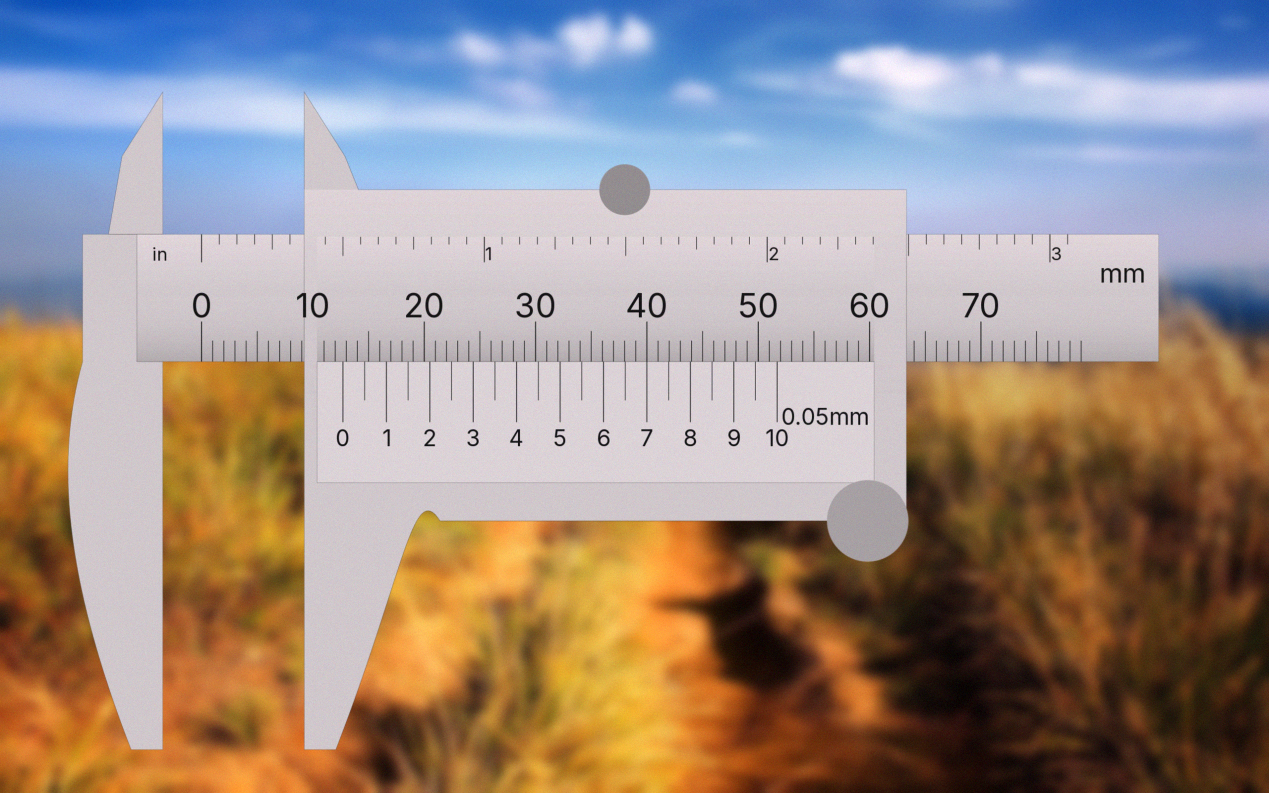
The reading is 12.7 mm
